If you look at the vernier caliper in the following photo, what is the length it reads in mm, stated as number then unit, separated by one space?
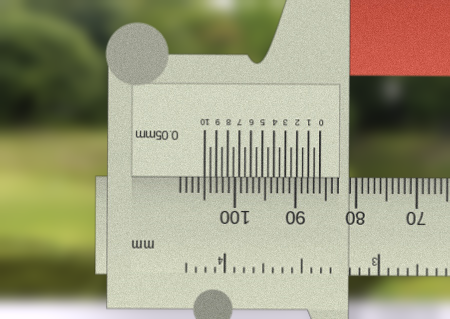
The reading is 86.0 mm
